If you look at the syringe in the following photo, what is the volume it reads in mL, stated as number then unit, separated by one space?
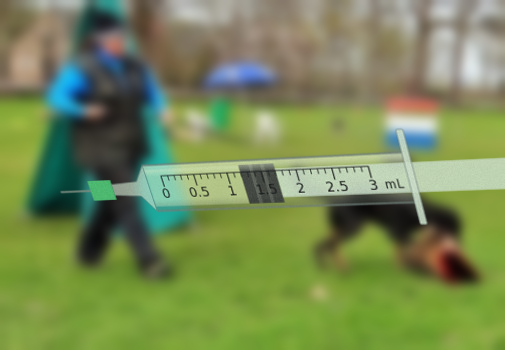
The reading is 1.2 mL
